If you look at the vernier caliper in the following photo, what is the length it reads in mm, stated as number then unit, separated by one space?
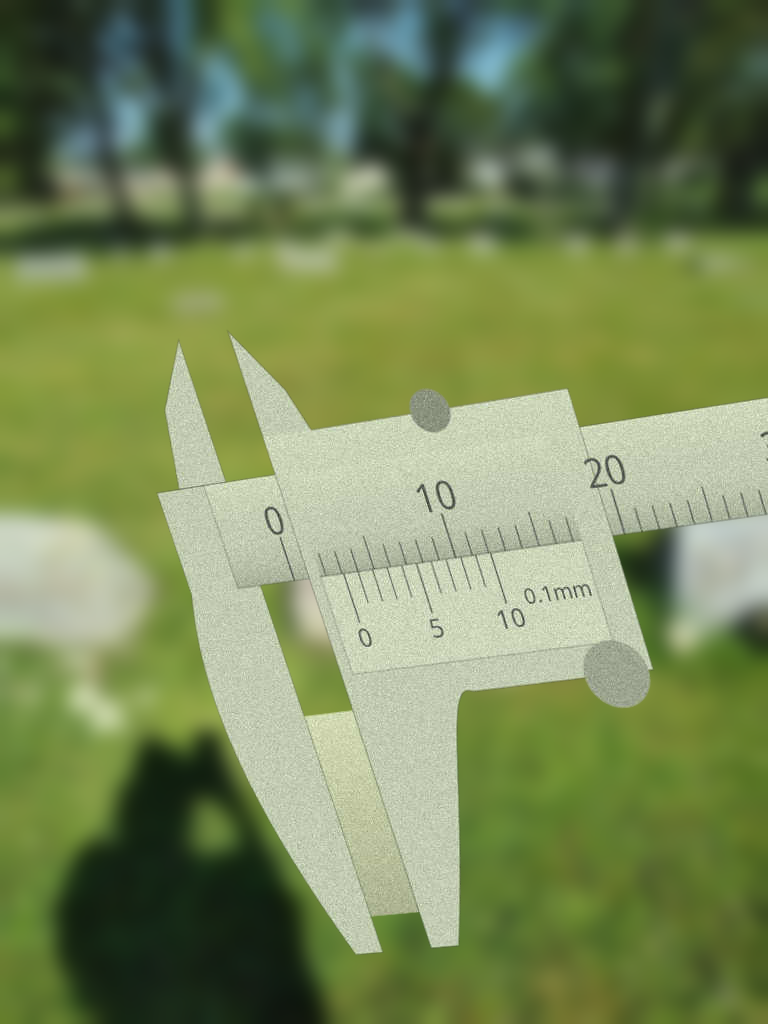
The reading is 3.1 mm
